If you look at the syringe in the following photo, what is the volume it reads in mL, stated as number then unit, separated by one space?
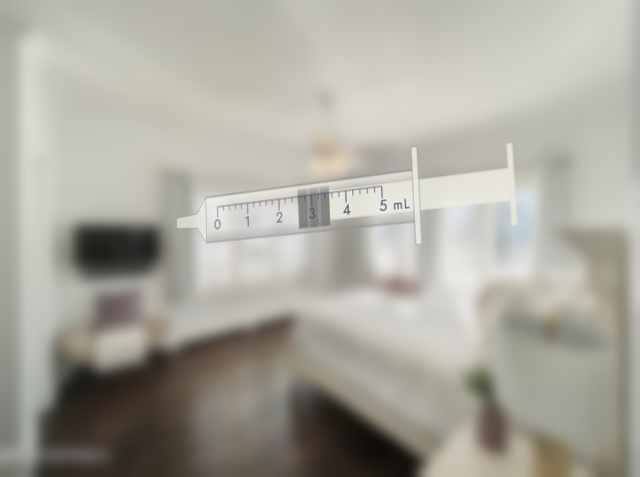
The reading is 2.6 mL
